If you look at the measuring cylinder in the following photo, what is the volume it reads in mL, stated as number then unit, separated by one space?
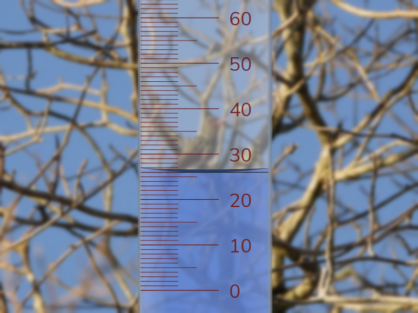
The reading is 26 mL
